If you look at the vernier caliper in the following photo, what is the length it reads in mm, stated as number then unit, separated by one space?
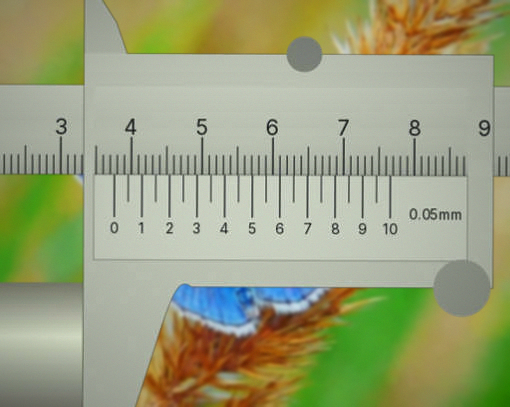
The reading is 37.6 mm
